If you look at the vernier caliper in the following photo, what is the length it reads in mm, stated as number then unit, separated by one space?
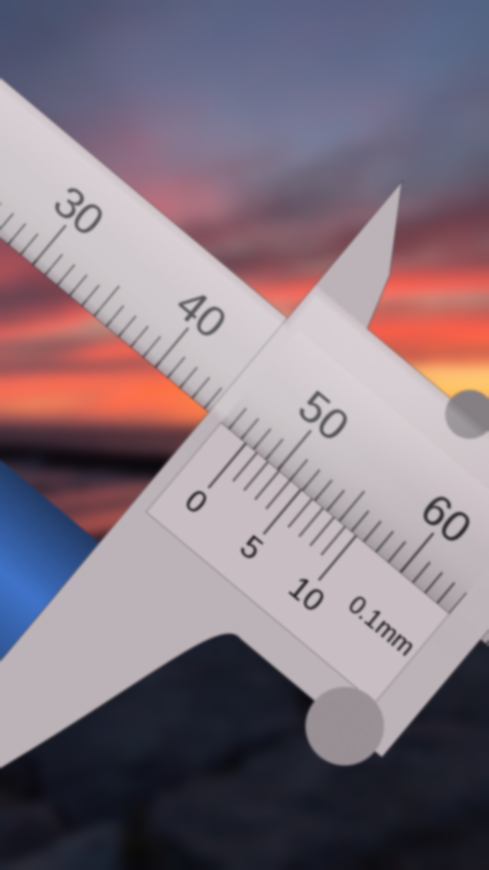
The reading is 47.4 mm
